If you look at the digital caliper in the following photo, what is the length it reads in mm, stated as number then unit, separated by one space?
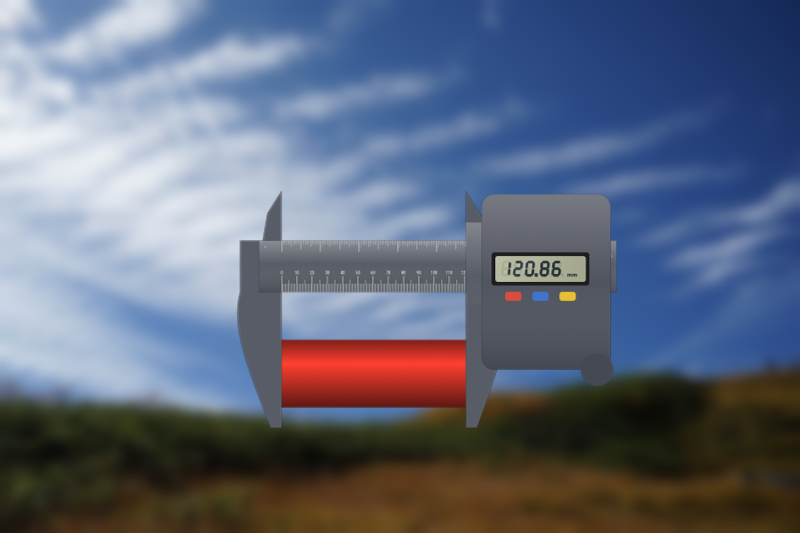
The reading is 120.86 mm
